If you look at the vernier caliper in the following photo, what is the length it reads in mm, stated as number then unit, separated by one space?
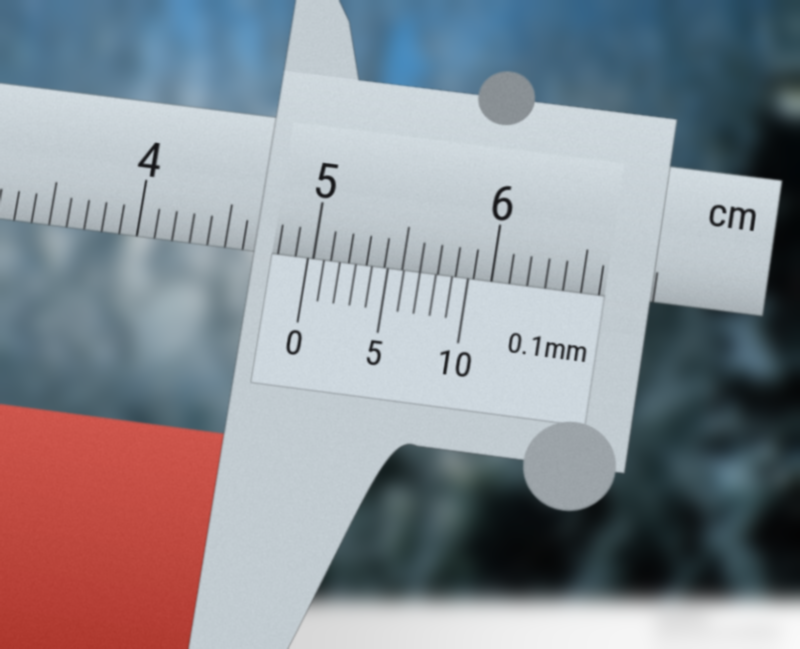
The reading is 49.7 mm
